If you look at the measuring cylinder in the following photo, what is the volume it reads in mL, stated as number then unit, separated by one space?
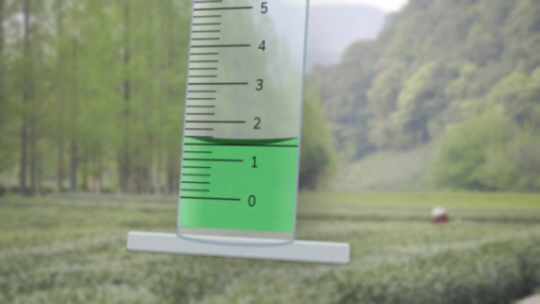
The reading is 1.4 mL
